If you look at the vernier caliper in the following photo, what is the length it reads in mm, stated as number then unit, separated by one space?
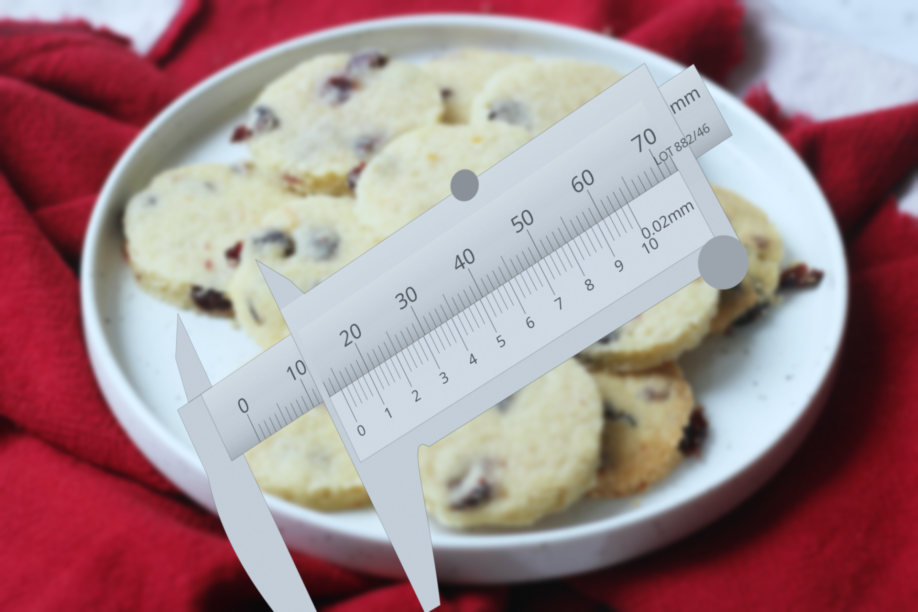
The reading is 15.0 mm
